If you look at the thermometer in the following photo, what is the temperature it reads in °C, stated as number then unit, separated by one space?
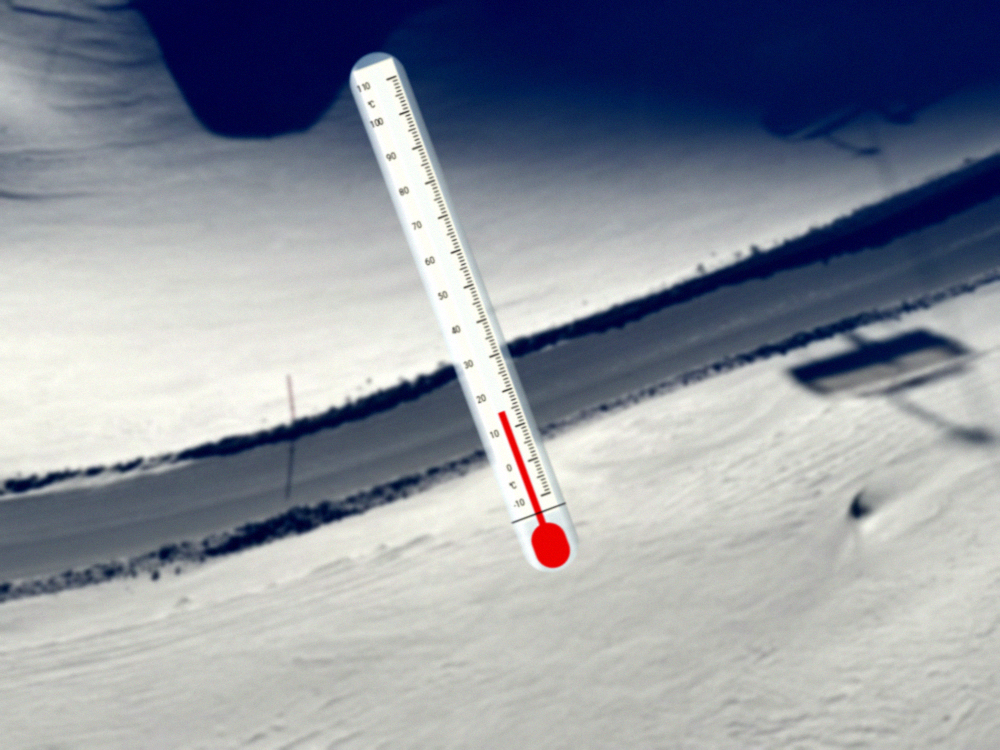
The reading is 15 °C
